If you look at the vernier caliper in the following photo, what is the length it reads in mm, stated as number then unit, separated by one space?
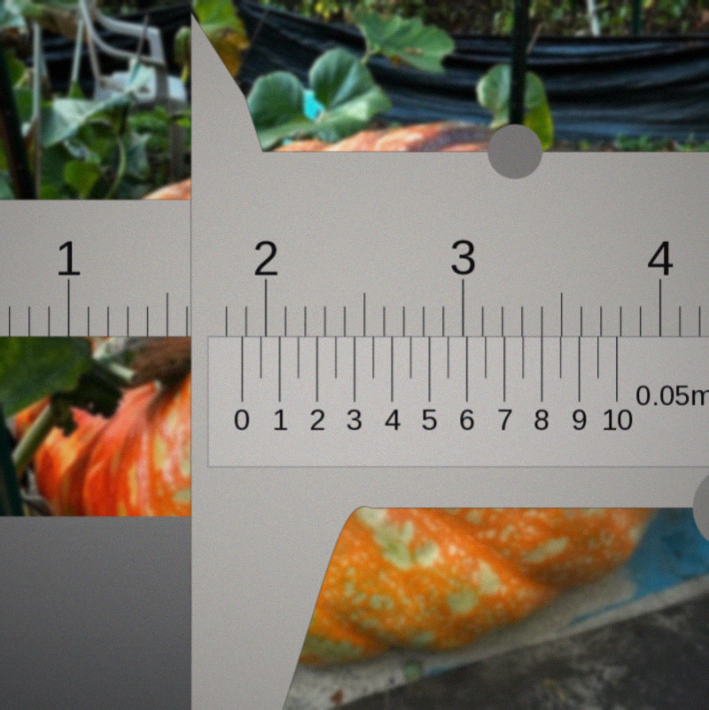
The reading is 18.8 mm
